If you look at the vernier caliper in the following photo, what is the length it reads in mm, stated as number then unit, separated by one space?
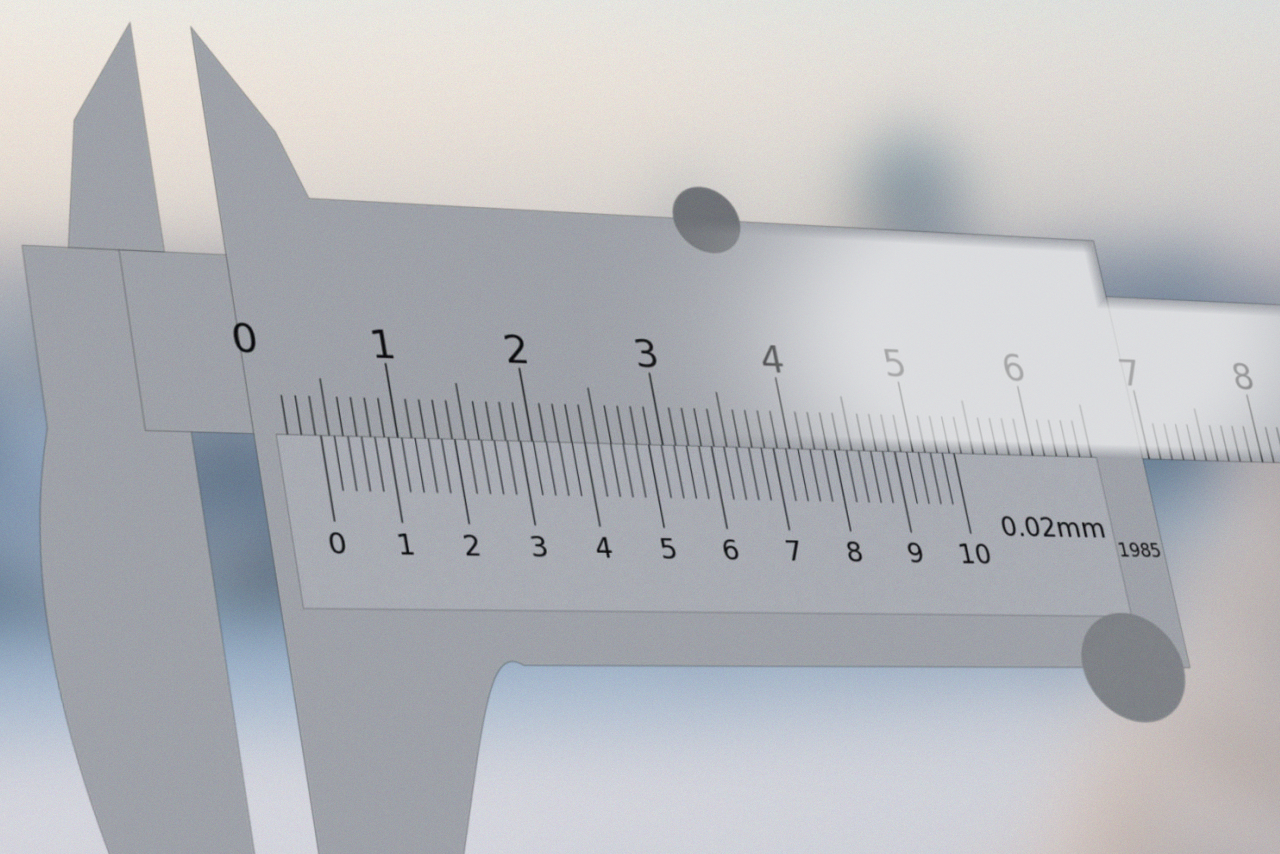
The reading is 4.4 mm
